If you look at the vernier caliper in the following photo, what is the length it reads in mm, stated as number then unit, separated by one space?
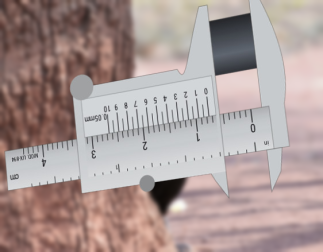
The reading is 7.6 mm
